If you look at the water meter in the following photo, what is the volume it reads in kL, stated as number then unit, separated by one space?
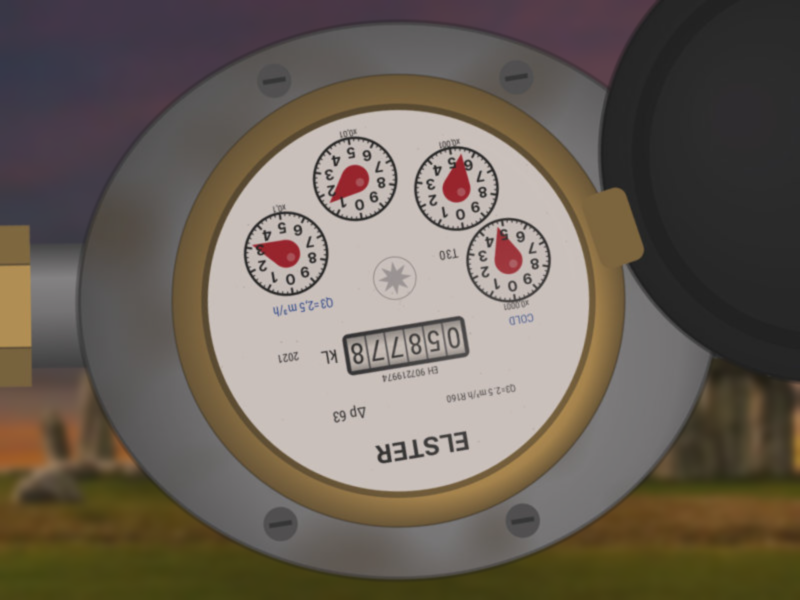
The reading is 58778.3154 kL
